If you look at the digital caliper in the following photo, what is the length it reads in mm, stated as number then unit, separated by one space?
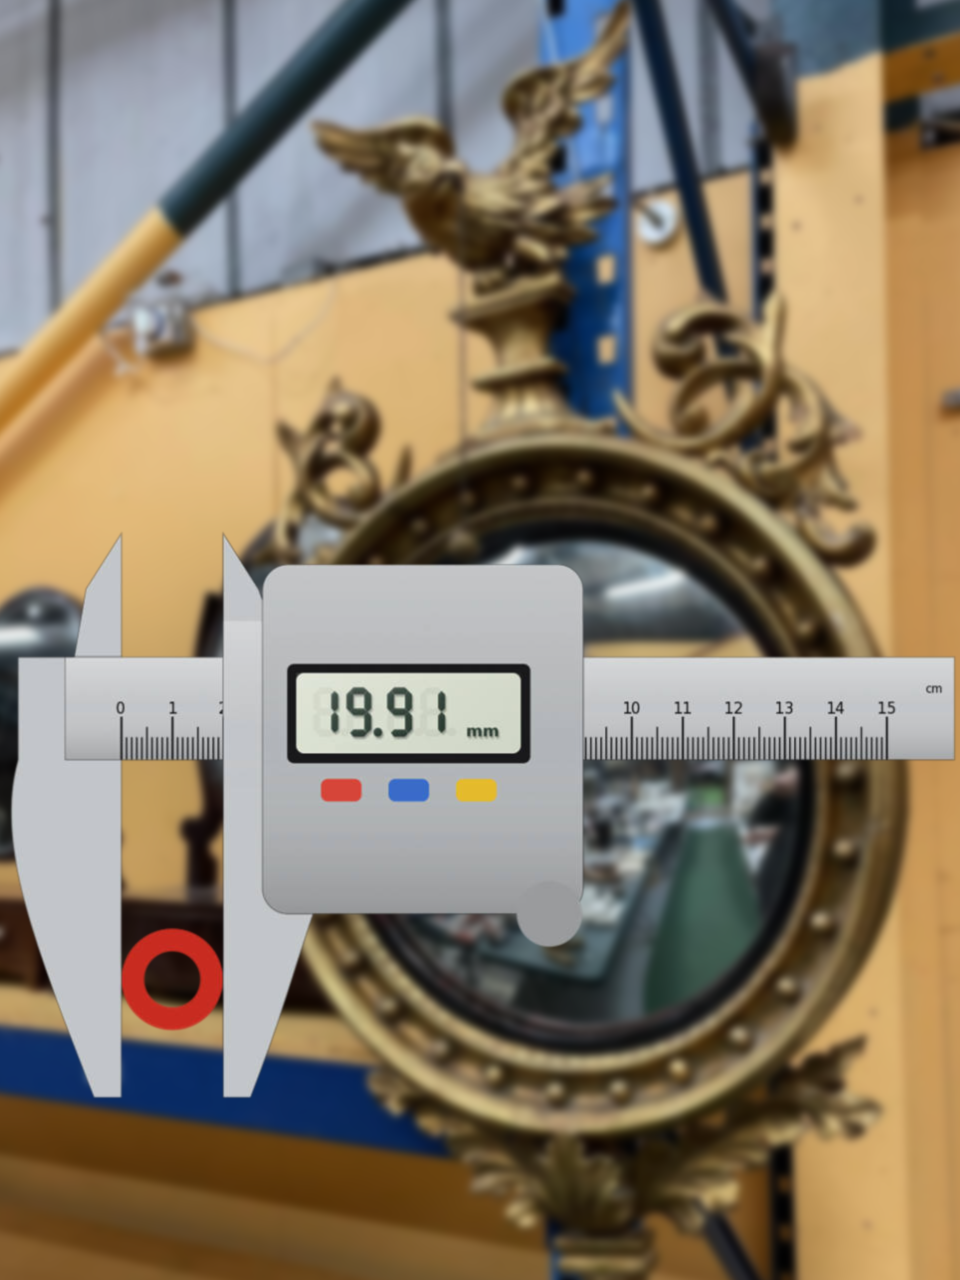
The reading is 19.91 mm
